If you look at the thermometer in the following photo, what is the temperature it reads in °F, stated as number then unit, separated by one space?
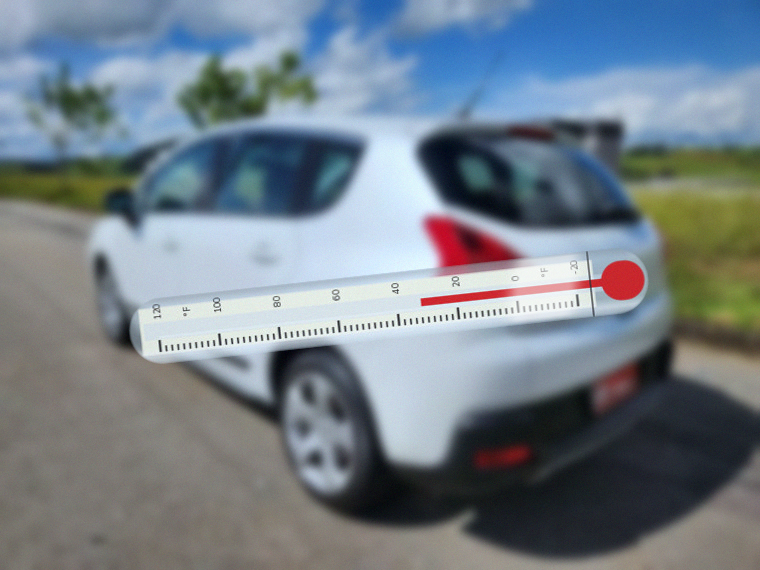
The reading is 32 °F
